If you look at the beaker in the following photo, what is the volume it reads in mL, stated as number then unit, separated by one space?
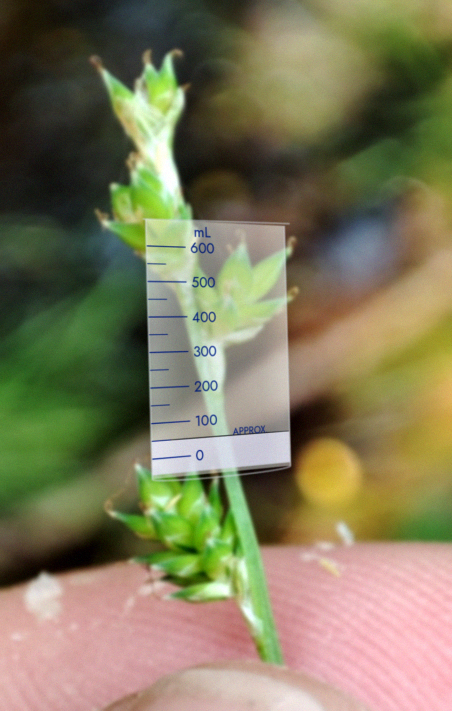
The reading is 50 mL
